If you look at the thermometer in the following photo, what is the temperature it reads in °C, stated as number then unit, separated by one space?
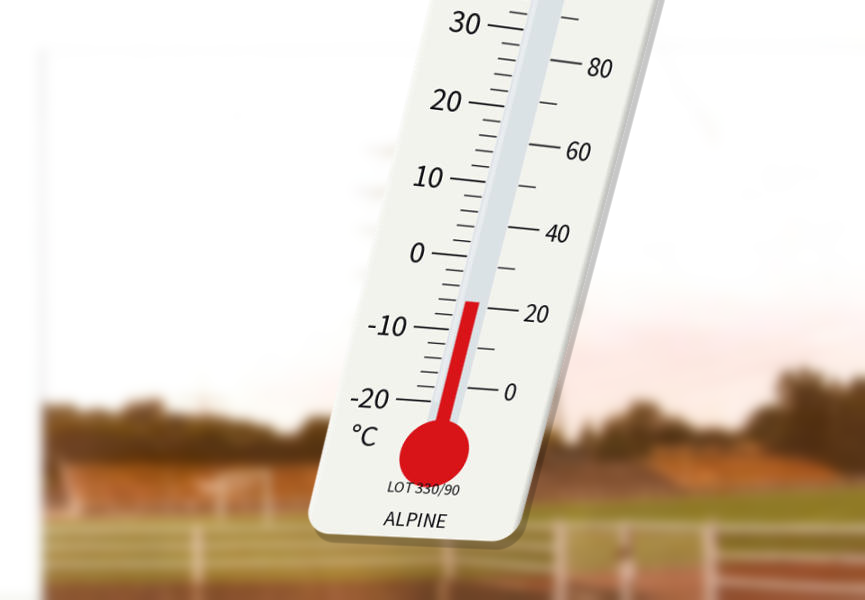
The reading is -6 °C
